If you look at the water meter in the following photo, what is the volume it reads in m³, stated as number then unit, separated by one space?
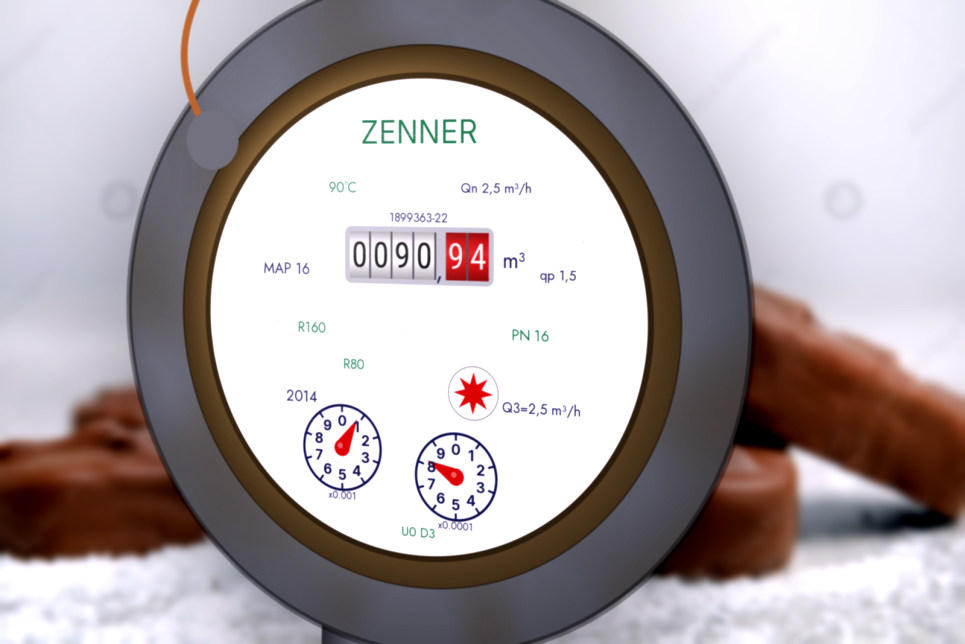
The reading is 90.9408 m³
